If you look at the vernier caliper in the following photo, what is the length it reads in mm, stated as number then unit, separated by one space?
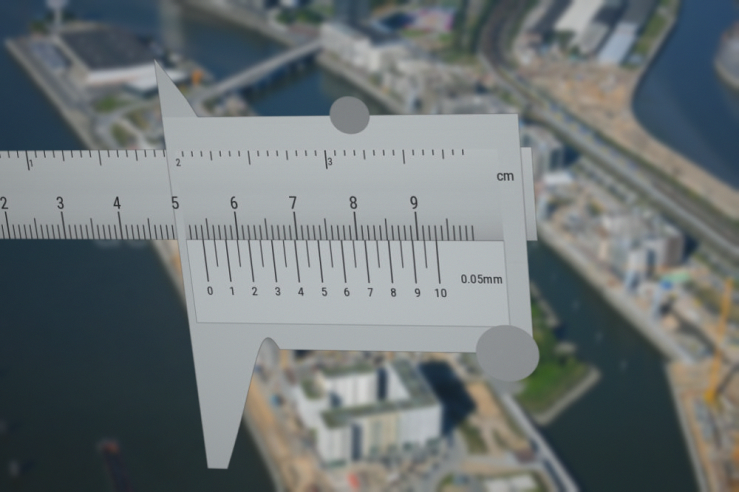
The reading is 54.0 mm
